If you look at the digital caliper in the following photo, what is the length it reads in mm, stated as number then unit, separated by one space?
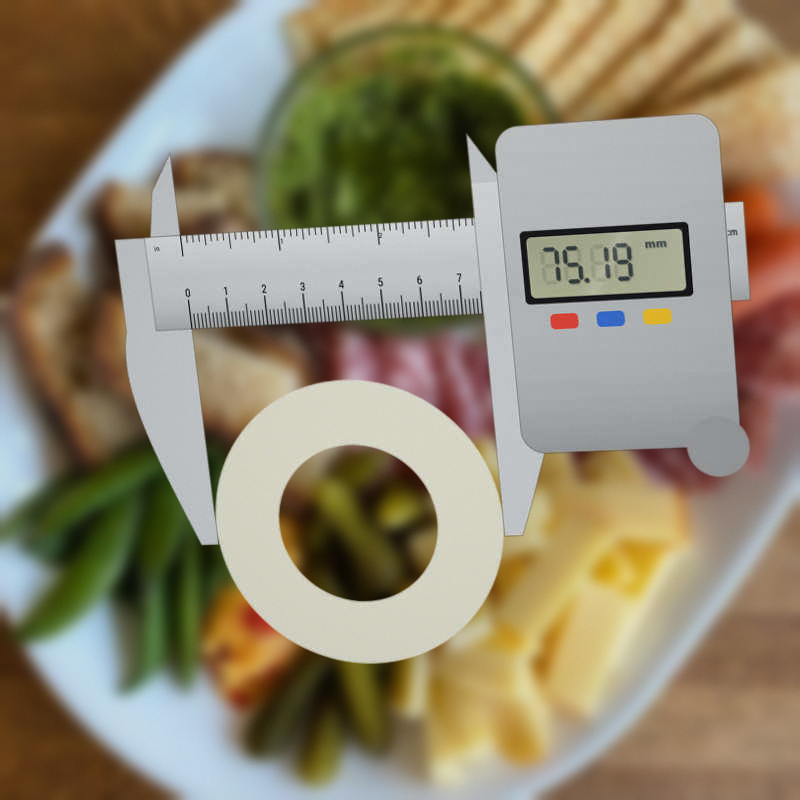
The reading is 75.19 mm
